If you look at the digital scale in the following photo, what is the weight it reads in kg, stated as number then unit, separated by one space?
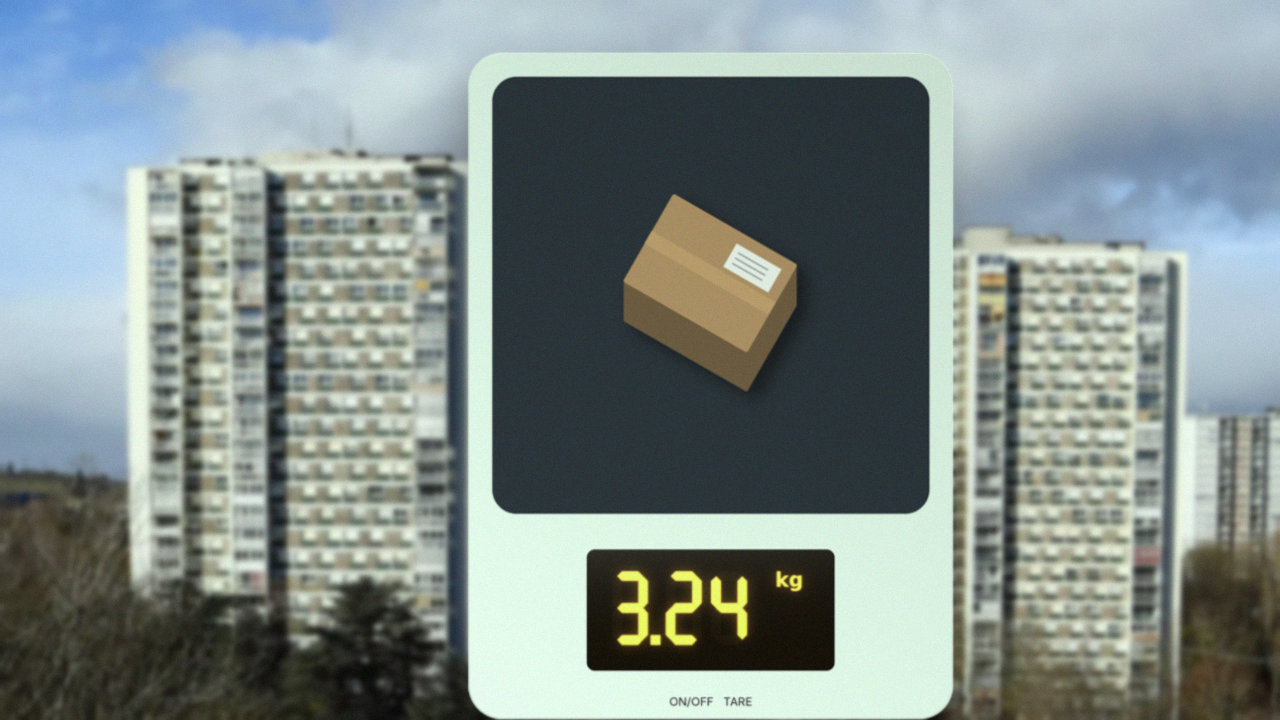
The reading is 3.24 kg
